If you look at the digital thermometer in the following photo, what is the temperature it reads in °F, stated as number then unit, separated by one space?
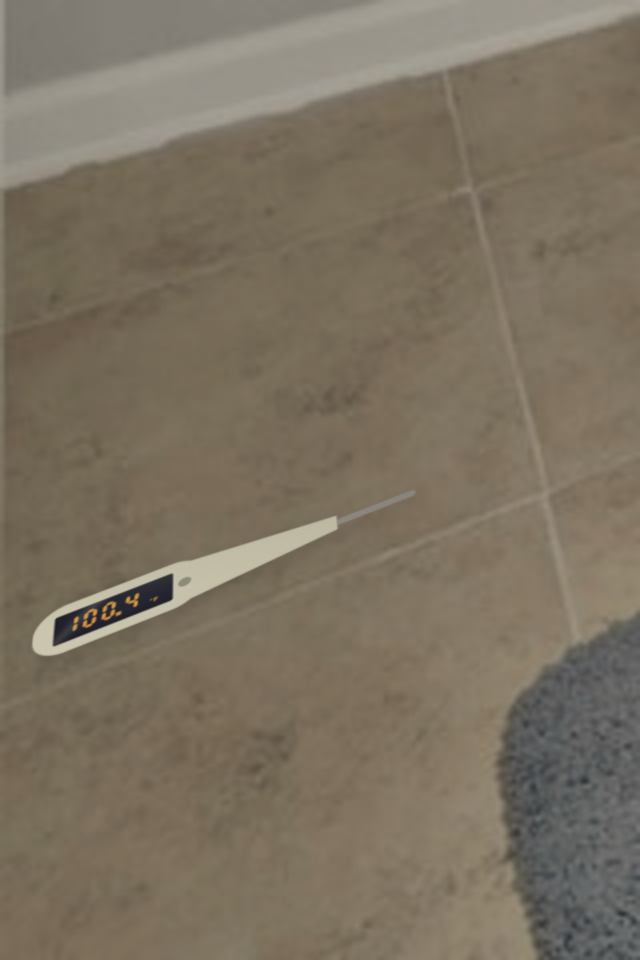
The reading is 100.4 °F
